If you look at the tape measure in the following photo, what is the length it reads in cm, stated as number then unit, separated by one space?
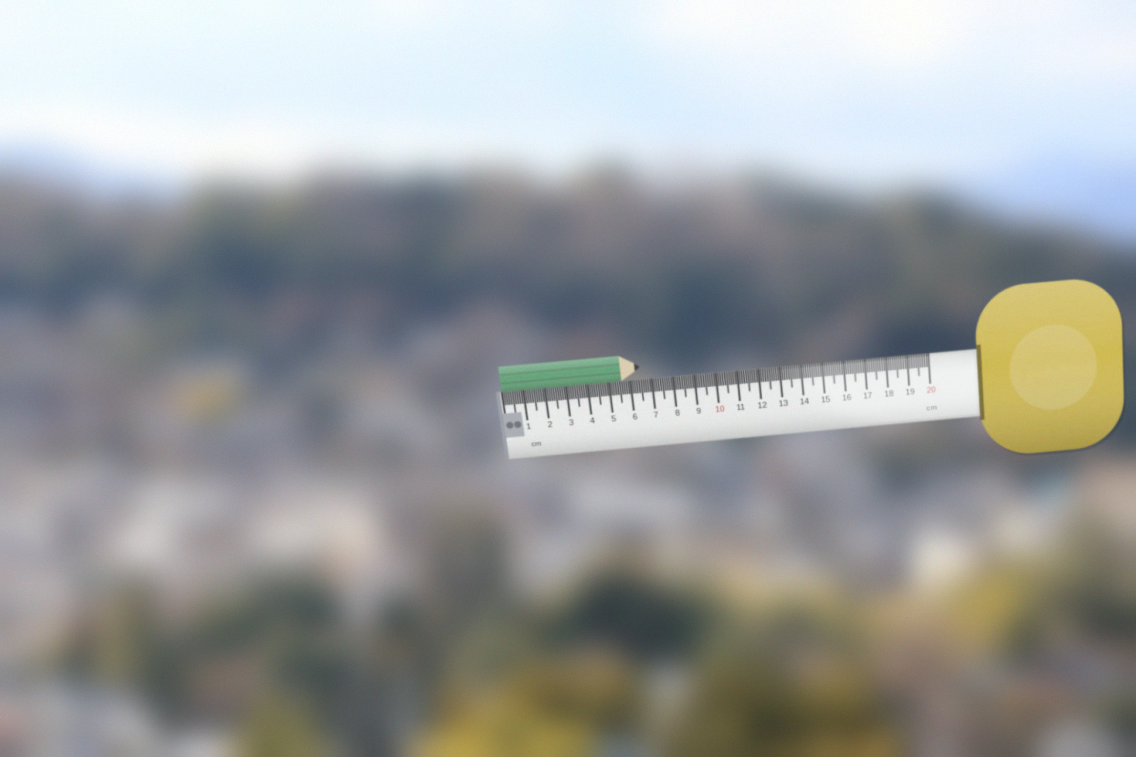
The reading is 6.5 cm
